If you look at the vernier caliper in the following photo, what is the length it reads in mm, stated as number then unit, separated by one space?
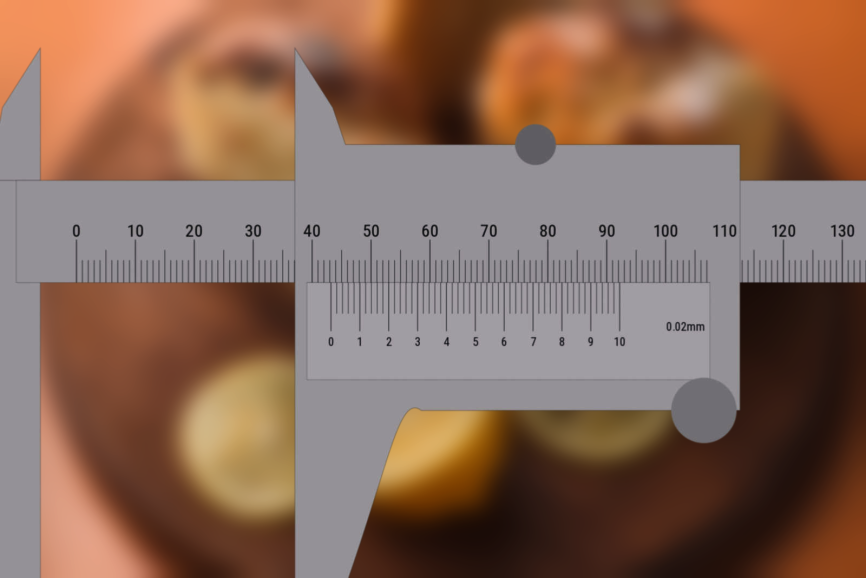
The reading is 43.2 mm
